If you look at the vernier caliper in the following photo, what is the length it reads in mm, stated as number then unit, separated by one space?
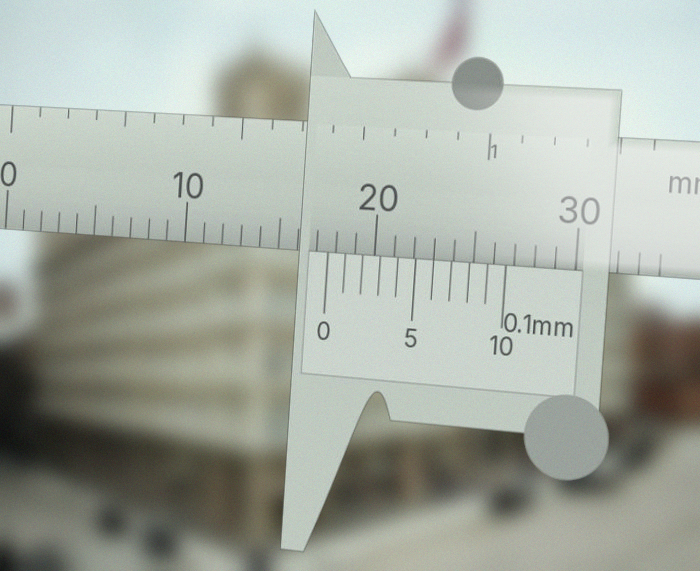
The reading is 17.6 mm
